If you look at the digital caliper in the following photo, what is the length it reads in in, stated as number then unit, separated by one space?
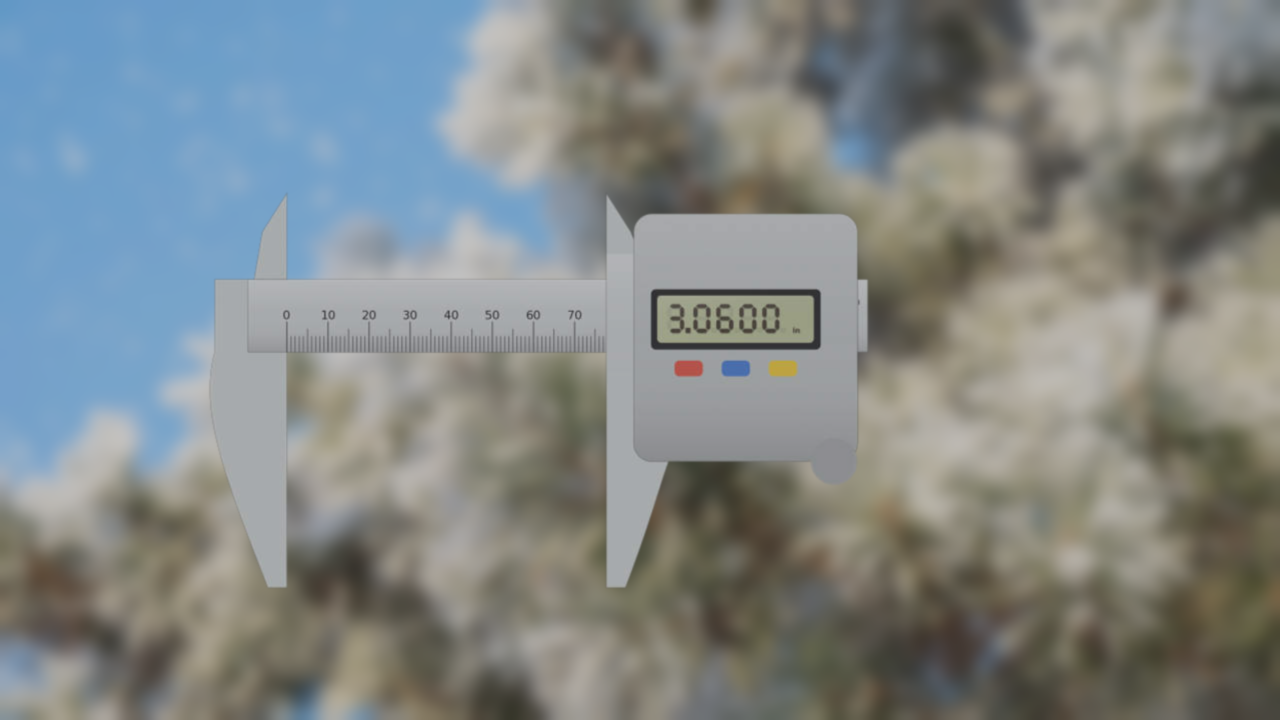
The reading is 3.0600 in
